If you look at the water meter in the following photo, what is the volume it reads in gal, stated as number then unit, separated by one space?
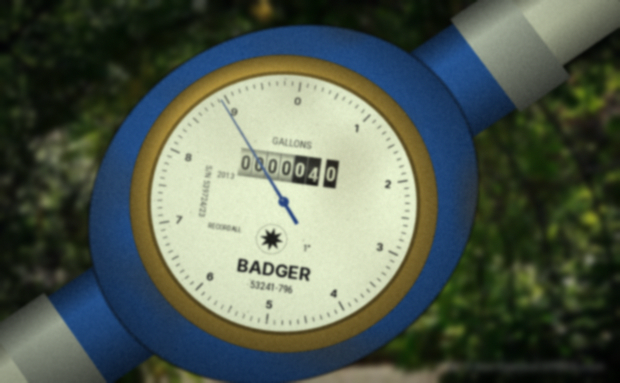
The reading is 38.9 gal
